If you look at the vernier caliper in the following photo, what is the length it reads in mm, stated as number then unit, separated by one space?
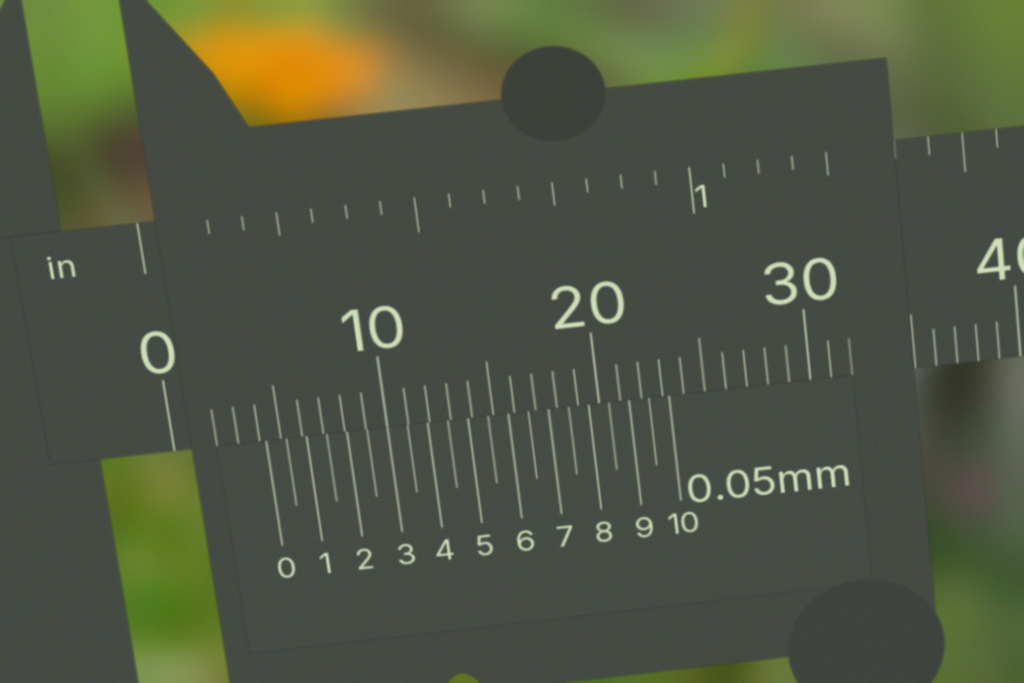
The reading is 4.3 mm
